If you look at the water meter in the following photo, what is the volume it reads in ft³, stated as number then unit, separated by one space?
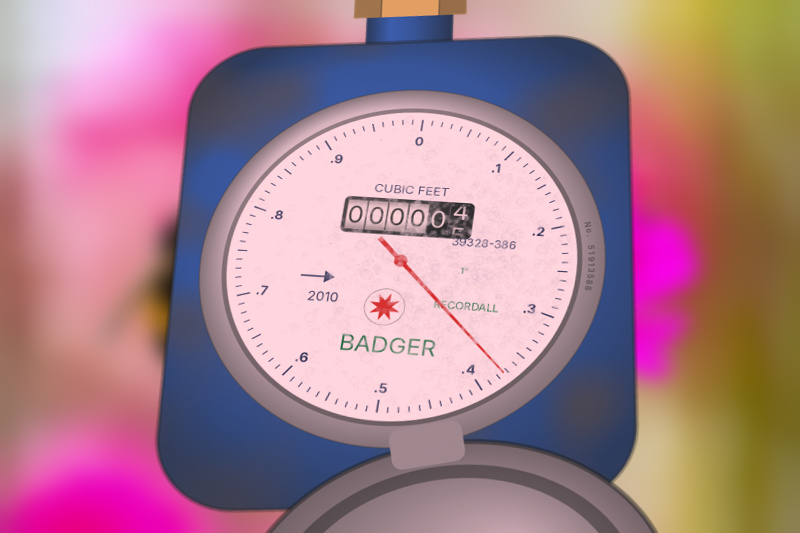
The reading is 4.37 ft³
